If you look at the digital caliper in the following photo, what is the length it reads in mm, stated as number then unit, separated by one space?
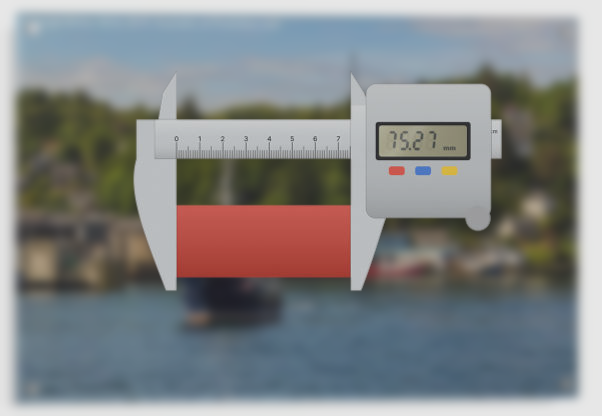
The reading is 75.27 mm
